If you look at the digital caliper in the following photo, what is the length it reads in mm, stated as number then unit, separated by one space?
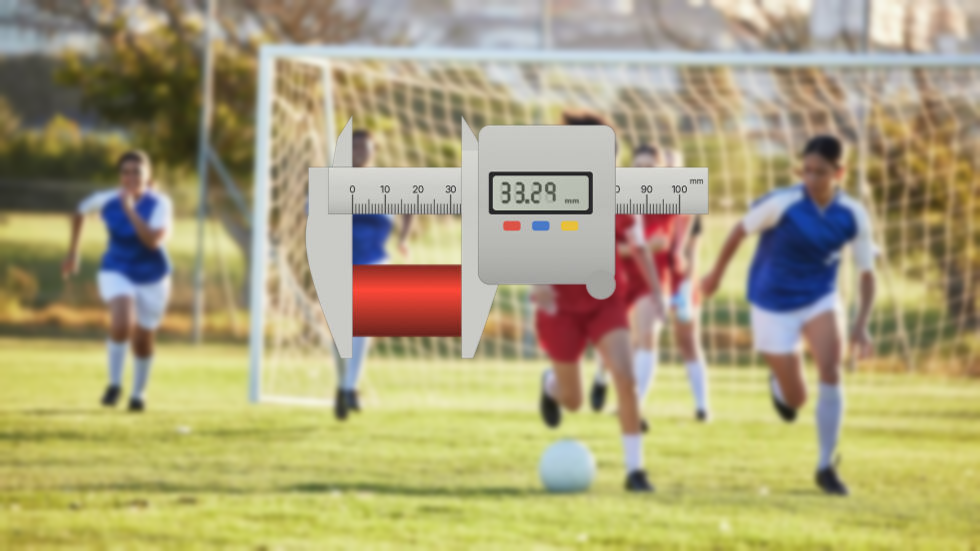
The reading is 33.29 mm
